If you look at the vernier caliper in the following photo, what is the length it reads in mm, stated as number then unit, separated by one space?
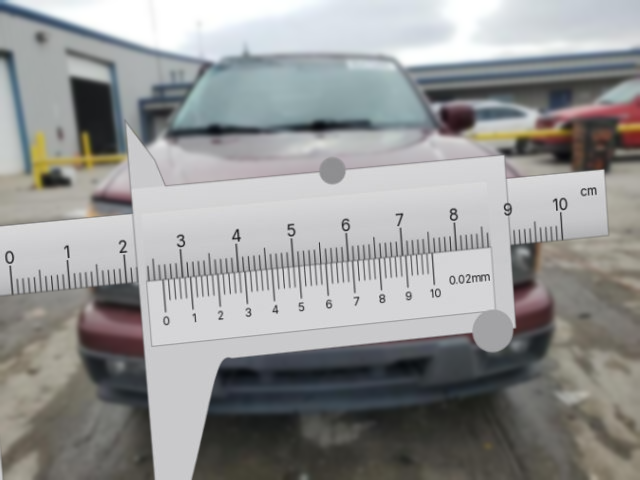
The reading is 26.5 mm
